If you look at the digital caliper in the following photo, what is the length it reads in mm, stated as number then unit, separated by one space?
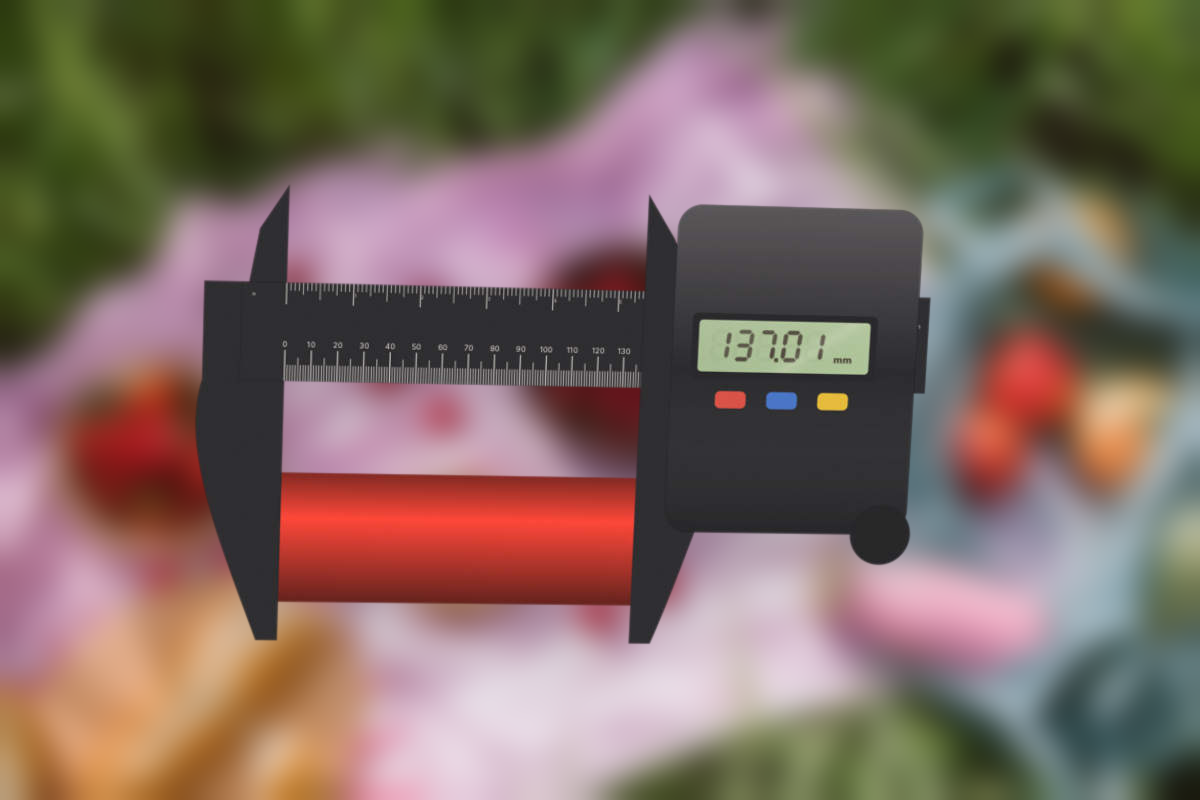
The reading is 137.01 mm
